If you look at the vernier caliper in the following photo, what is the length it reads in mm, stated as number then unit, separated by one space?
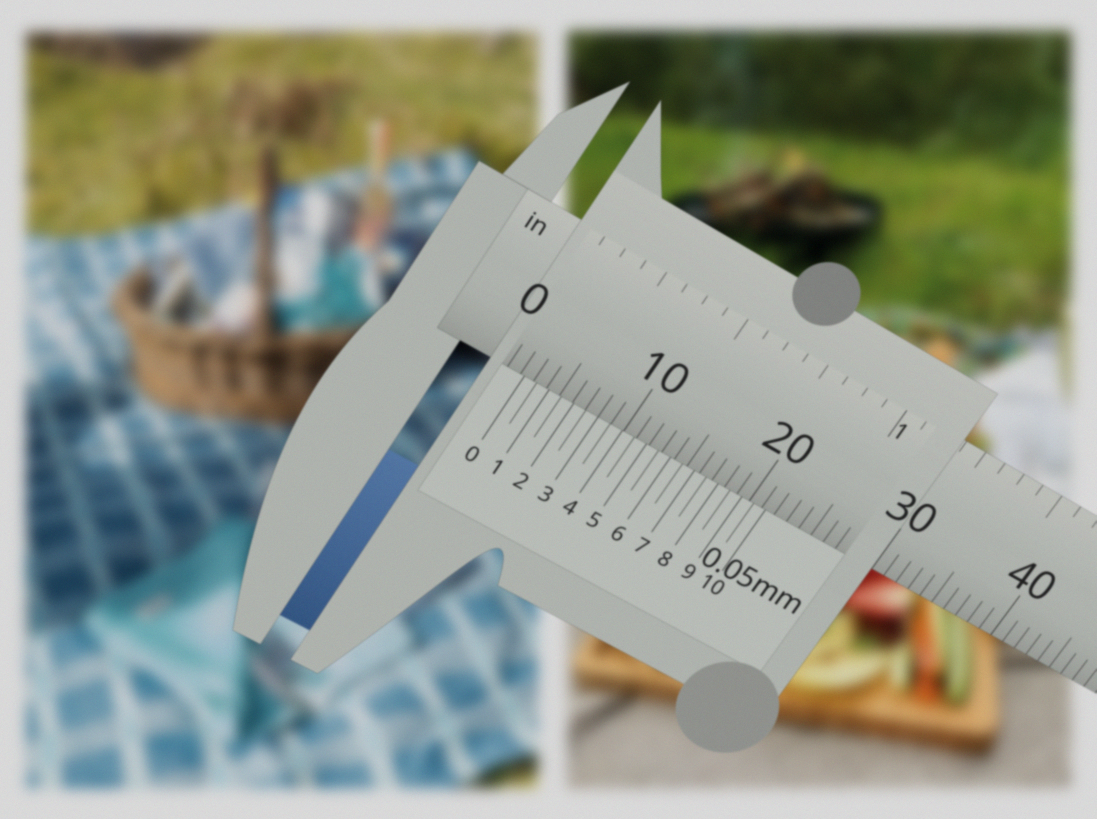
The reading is 2.3 mm
